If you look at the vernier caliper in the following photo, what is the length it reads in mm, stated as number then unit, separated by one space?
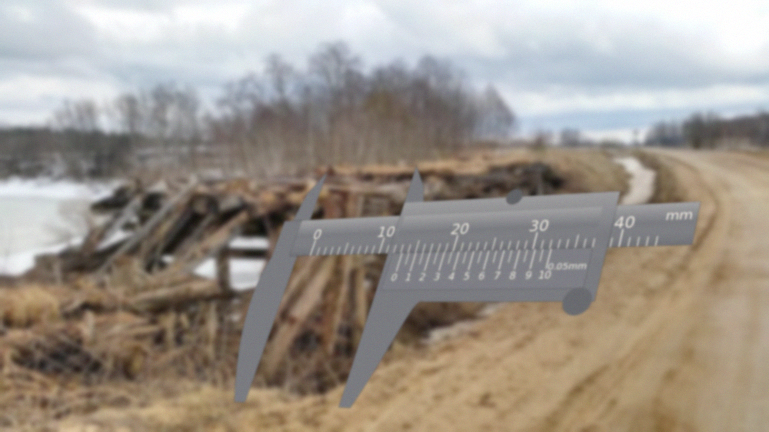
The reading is 13.2 mm
